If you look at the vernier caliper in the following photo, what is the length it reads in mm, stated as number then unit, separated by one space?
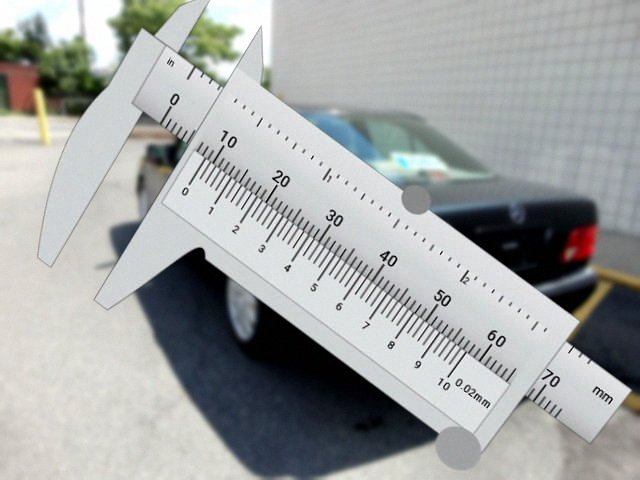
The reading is 8.6 mm
